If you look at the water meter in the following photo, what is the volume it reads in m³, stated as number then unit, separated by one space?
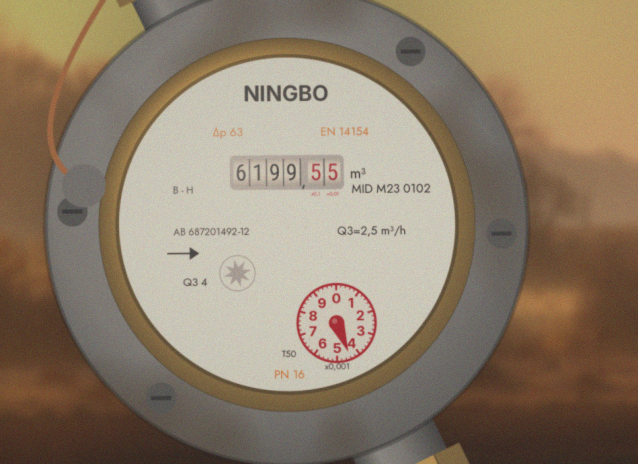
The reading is 6199.554 m³
